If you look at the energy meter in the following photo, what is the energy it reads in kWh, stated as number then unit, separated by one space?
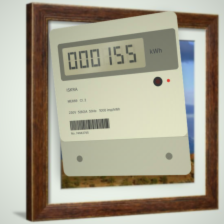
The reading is 155 kWh
